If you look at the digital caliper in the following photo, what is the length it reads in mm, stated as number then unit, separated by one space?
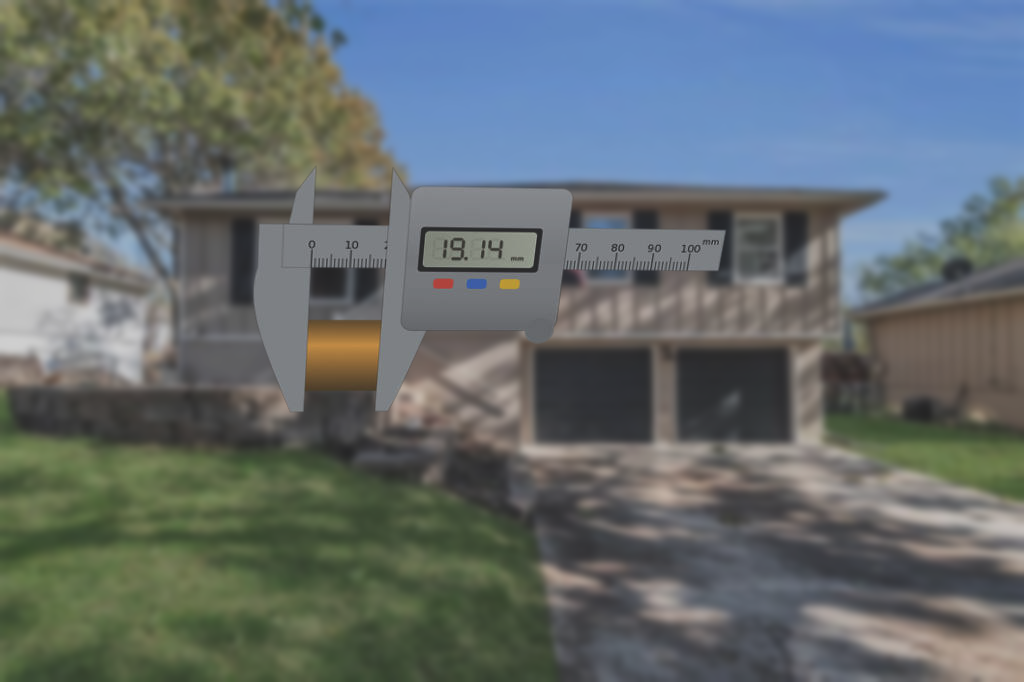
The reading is 19.14 mm
